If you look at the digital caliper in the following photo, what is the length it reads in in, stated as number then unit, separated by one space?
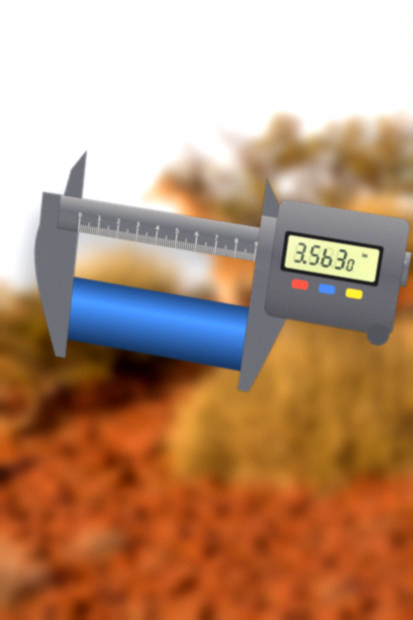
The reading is 3.5630 in
